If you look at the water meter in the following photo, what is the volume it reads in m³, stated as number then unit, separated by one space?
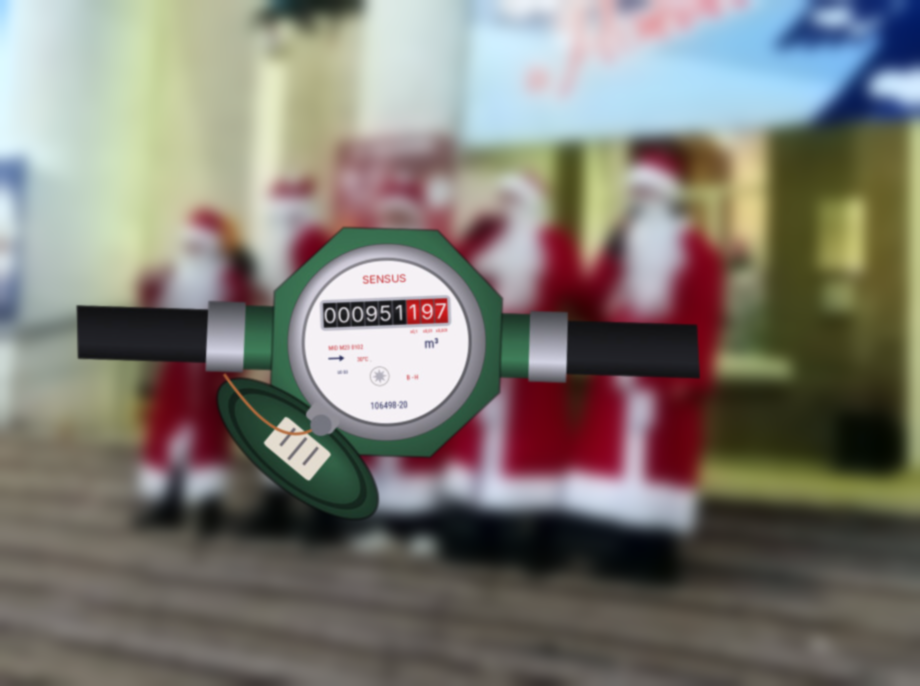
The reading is 951.197 m³
